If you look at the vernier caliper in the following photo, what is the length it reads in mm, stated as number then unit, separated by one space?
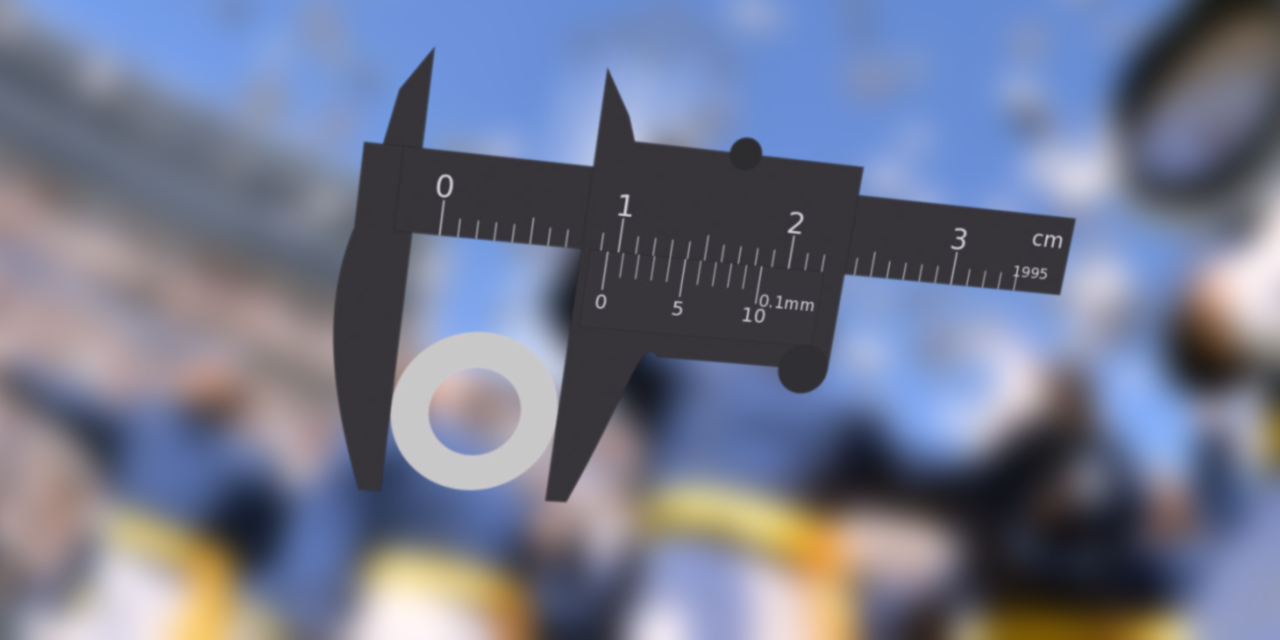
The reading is 9.4 mm
